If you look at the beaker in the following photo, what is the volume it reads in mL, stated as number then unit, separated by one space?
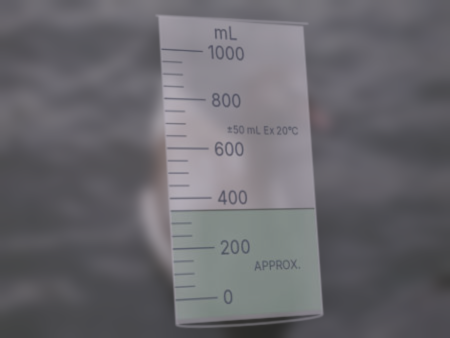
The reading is 350 mL
